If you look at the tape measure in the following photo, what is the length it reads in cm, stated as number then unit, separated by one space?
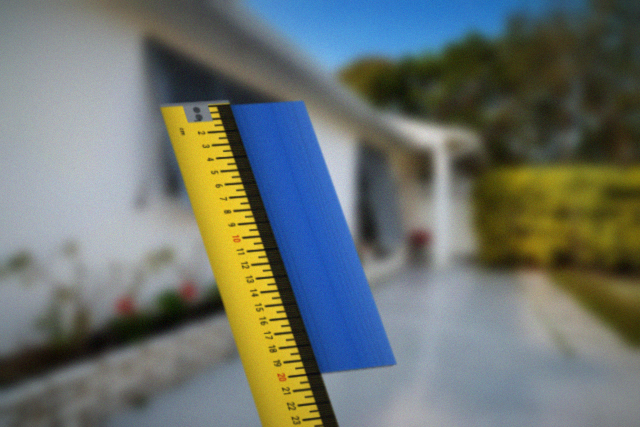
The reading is 20 cm
